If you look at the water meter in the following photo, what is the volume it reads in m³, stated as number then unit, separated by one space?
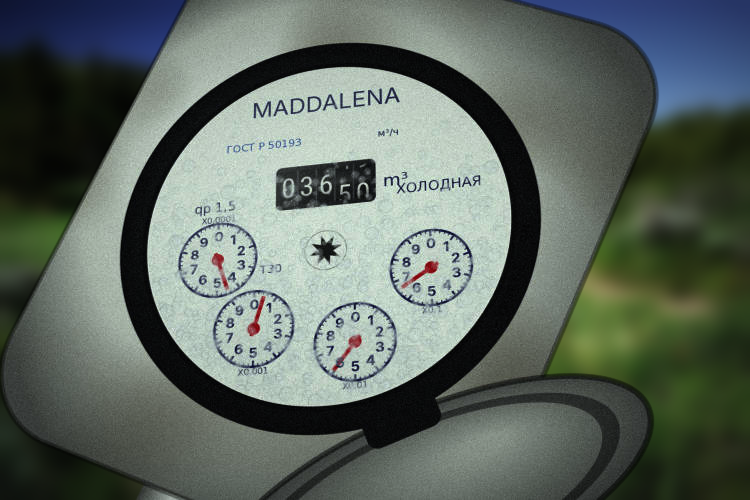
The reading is 3649.6604 m³
